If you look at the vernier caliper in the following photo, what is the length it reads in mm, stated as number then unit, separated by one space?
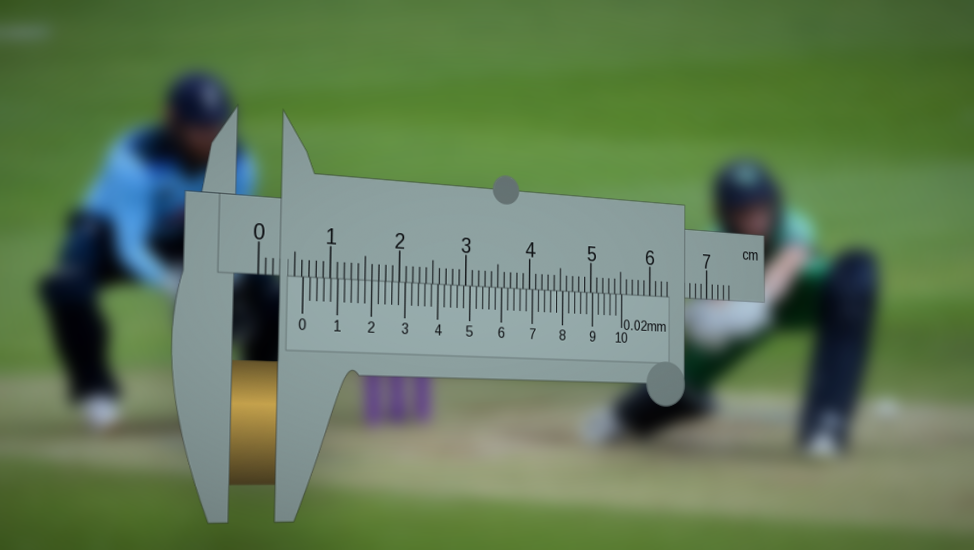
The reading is 6.2 mm
